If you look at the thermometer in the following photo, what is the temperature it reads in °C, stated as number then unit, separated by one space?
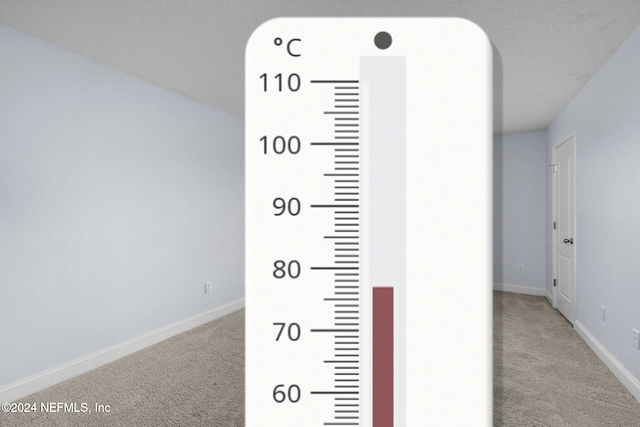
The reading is 77 °C
